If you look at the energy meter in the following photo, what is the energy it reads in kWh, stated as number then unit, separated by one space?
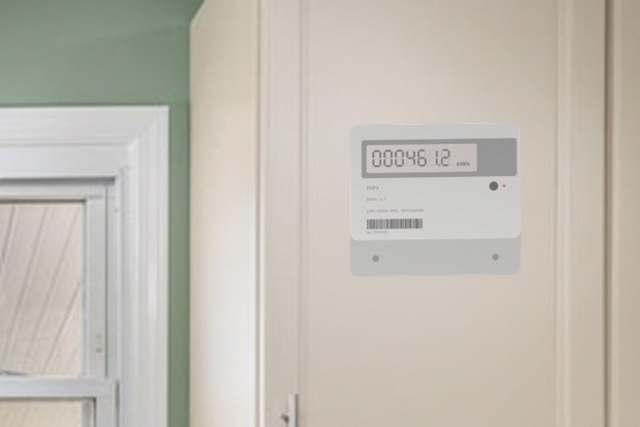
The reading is 461.2 kWh
